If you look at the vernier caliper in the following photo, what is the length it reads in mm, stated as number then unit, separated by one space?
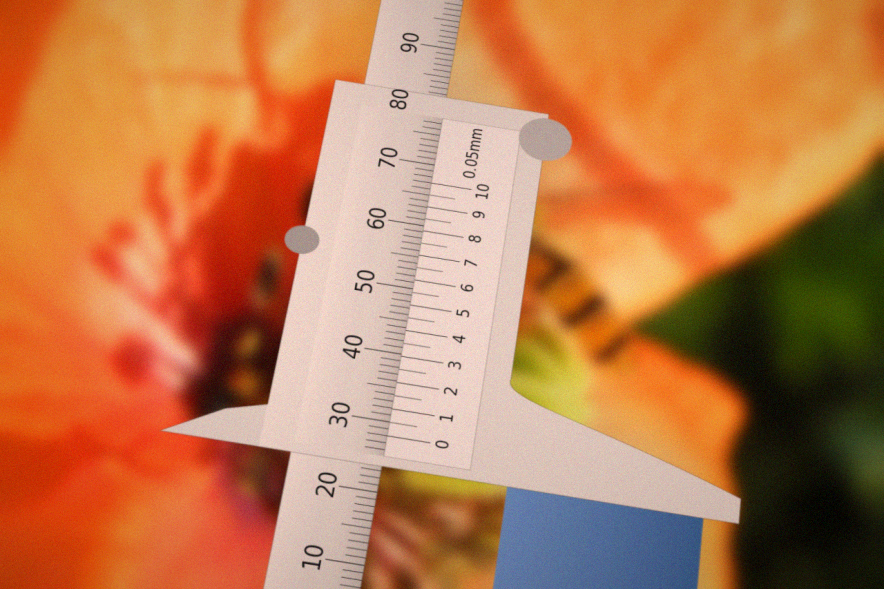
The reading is 28.0 mm
